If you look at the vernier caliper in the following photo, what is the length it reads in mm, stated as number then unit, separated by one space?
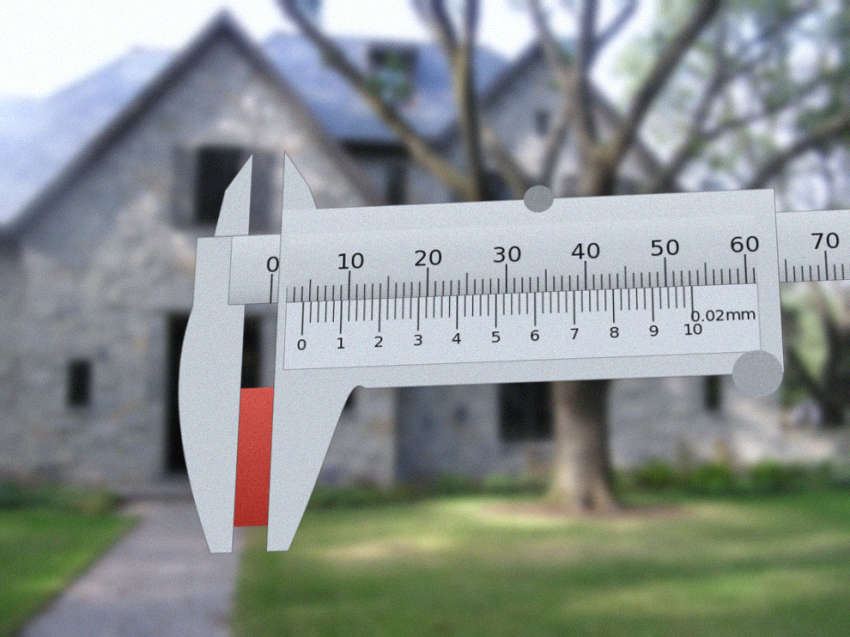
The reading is 4.2 mm
